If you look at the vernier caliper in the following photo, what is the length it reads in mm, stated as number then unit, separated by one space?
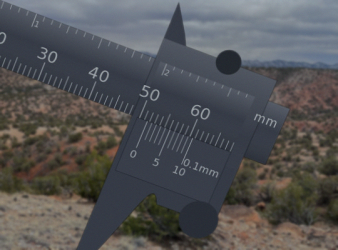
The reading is 51.6 mm
